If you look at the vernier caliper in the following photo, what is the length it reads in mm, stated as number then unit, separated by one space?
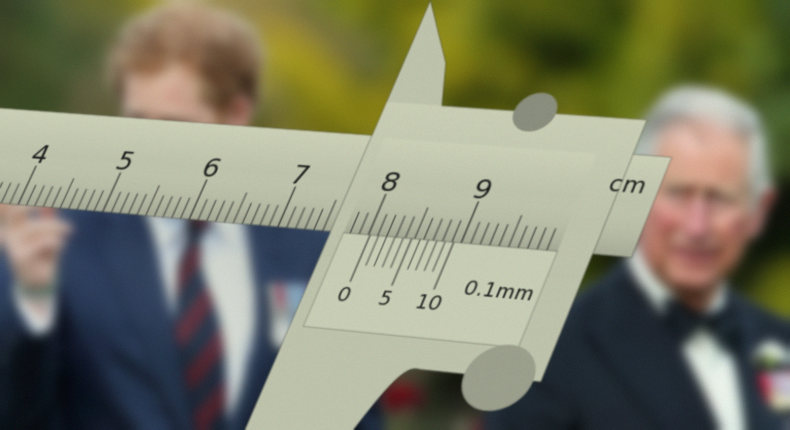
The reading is 80.2 mm
